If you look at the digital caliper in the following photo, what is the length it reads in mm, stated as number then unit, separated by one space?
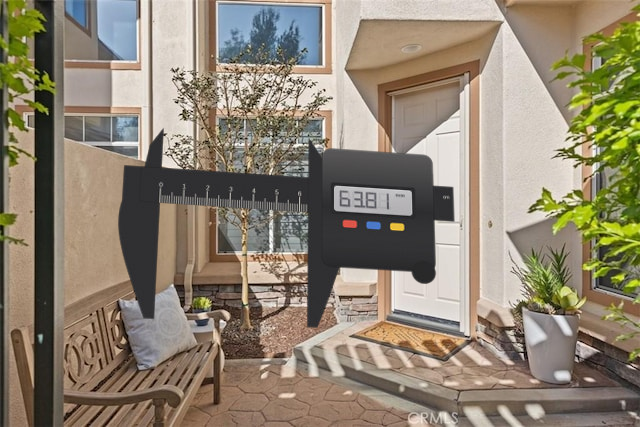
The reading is 63.81 mm
